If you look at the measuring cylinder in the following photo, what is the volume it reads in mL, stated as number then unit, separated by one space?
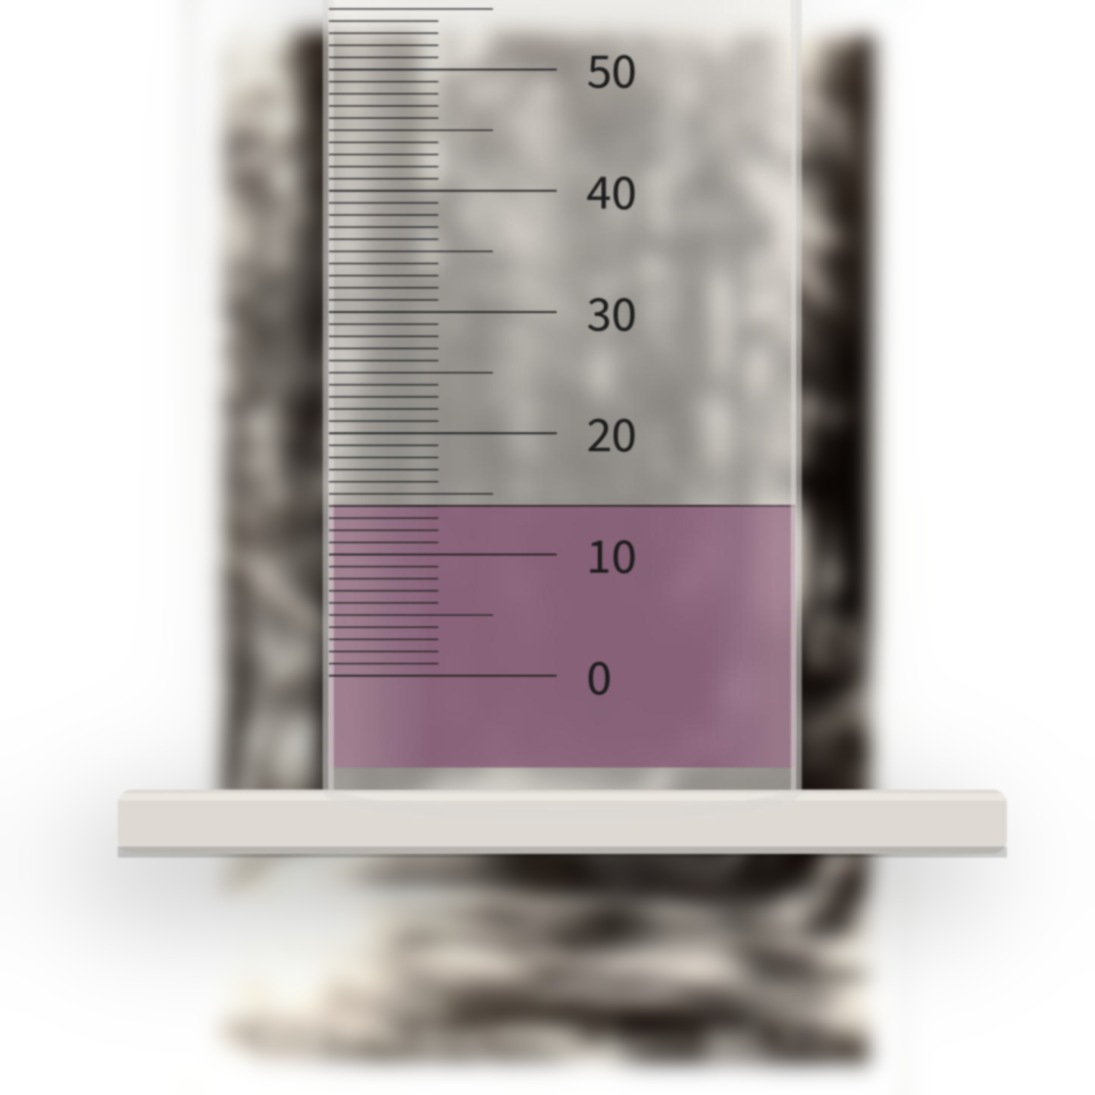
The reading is 14 mL
